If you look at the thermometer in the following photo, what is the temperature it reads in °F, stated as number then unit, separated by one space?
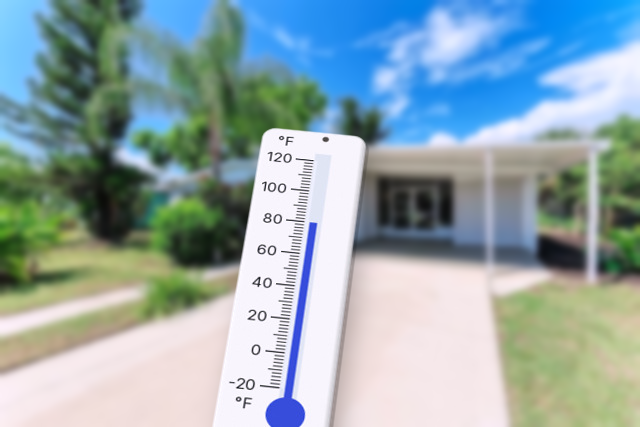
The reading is 80 °F
